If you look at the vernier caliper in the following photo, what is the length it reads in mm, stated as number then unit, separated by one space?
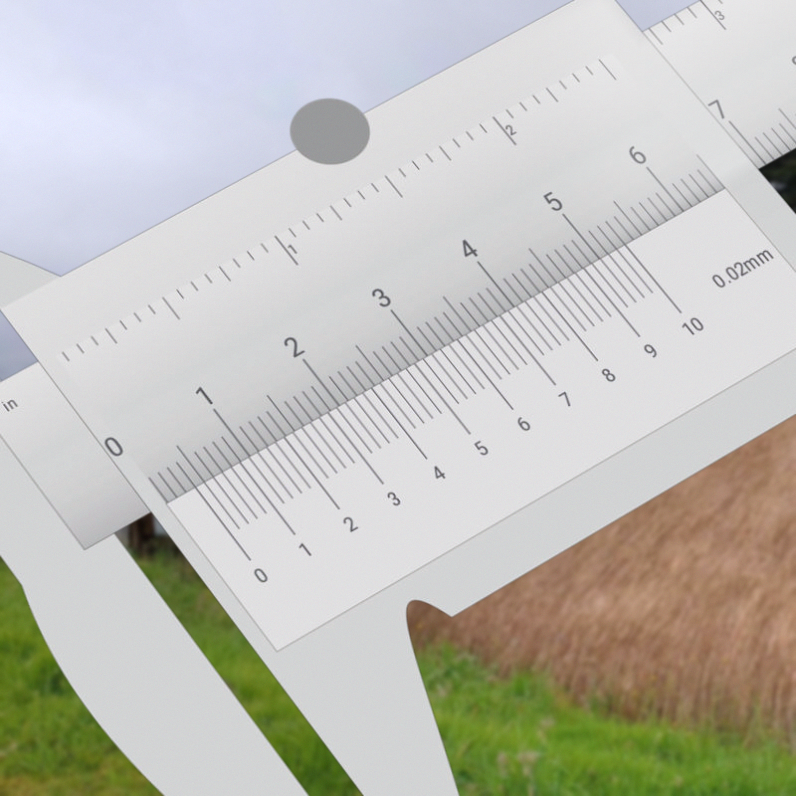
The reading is 4.0 mm
